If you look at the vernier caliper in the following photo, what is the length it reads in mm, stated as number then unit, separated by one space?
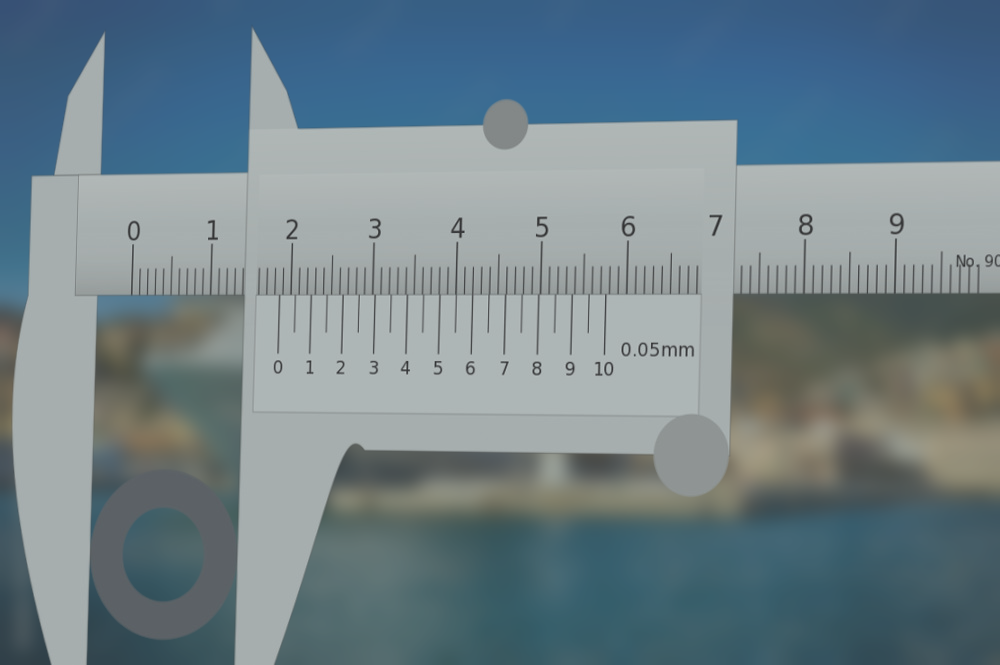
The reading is 18.6 mm
